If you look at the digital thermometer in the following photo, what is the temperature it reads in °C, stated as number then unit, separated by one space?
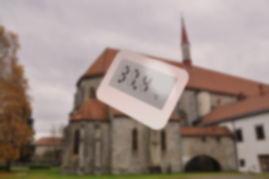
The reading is 37.4 °C
